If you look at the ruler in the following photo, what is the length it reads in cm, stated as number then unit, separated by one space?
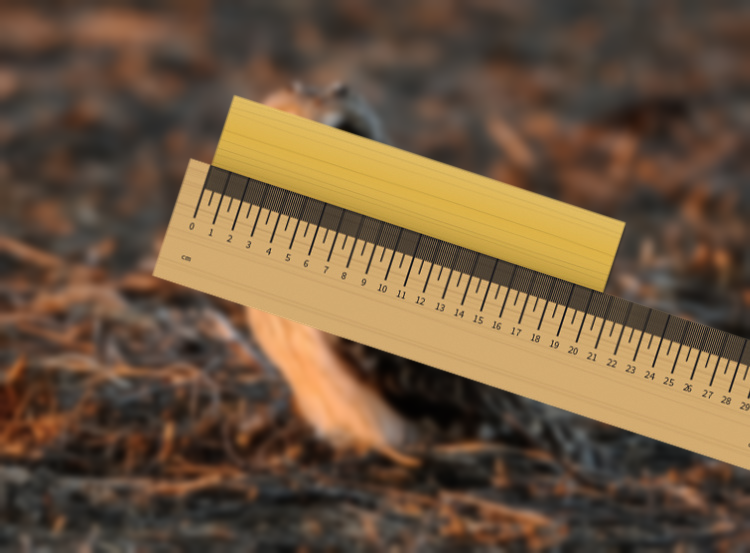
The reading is 20.5 cm
